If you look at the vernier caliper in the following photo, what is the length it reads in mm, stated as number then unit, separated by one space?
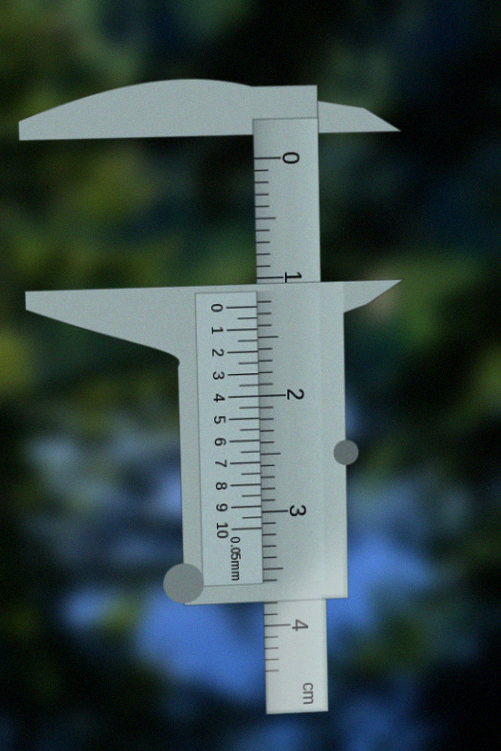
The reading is 12.4 mm
